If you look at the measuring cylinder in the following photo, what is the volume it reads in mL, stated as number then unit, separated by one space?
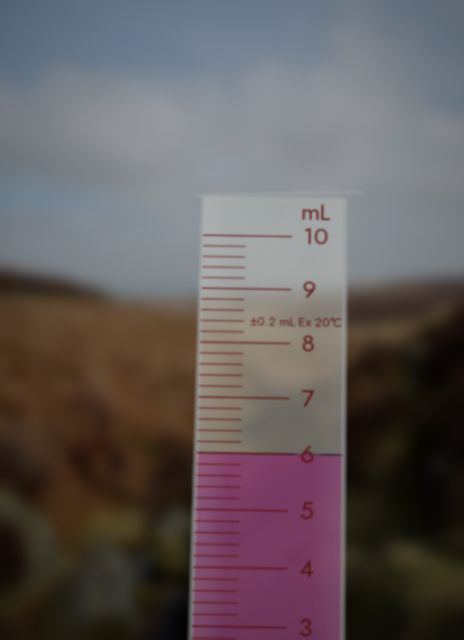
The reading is 6 mL
